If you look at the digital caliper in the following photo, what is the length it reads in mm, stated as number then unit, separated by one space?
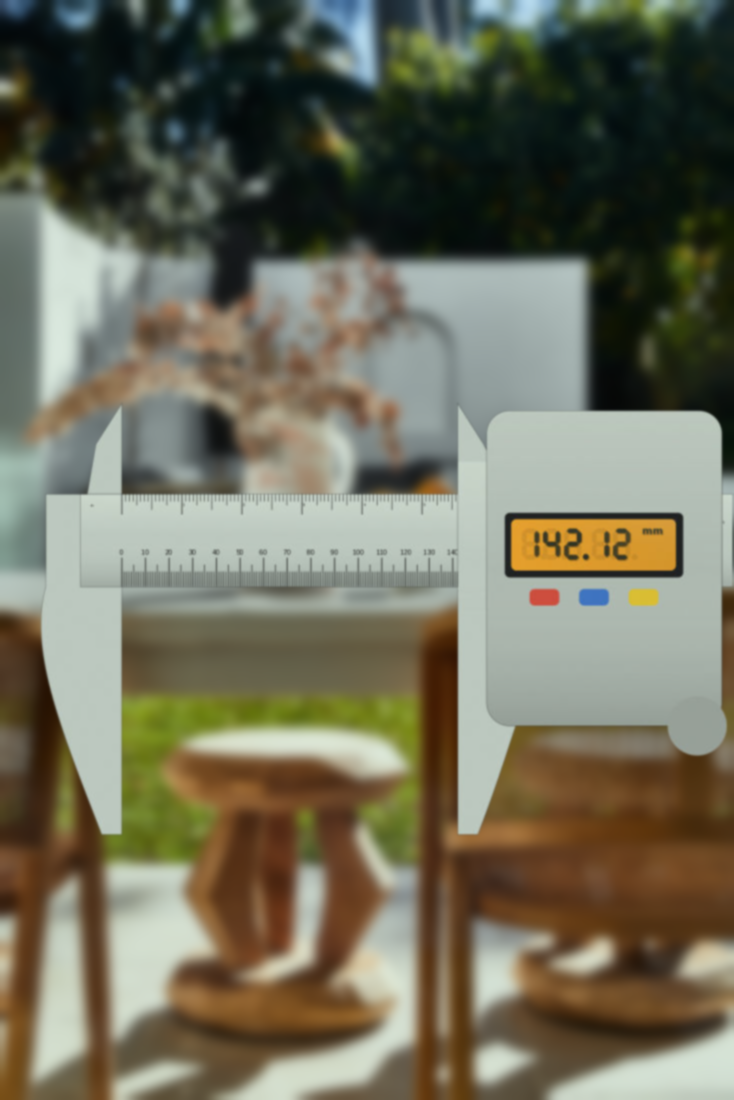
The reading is 142.12 mm
